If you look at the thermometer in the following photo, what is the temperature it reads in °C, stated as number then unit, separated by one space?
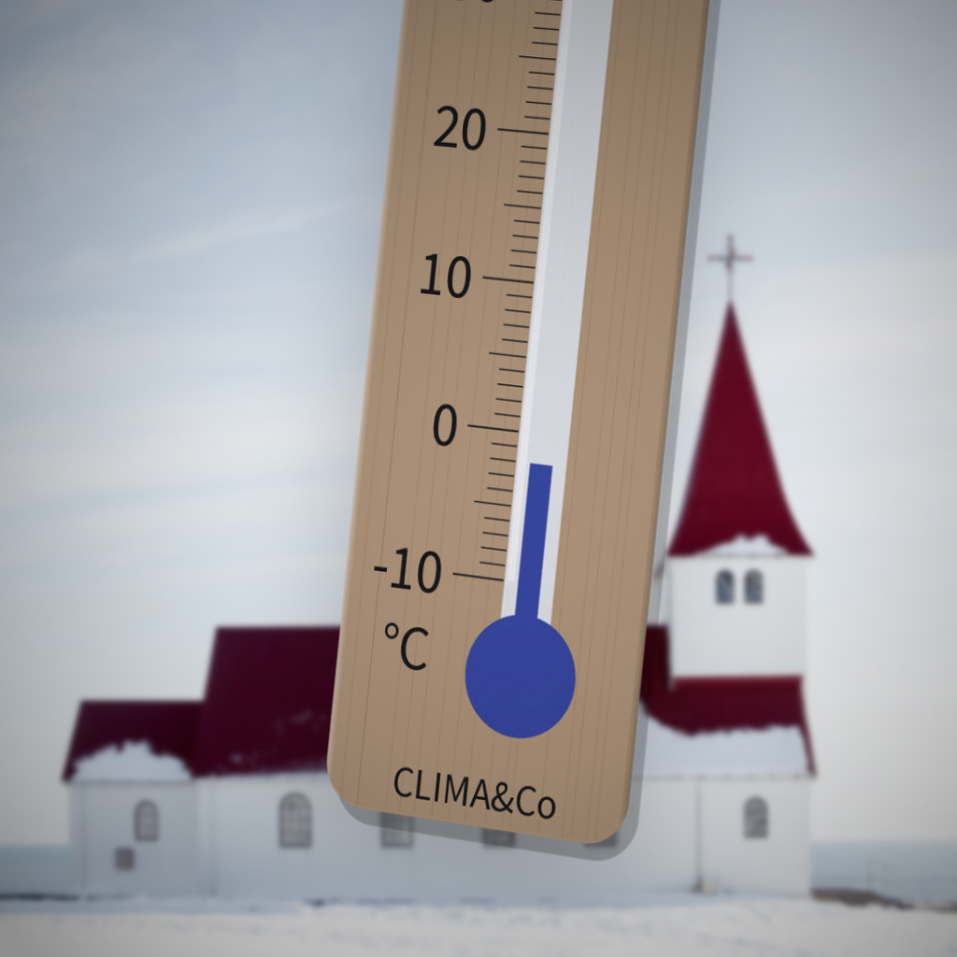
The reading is -2 °C
